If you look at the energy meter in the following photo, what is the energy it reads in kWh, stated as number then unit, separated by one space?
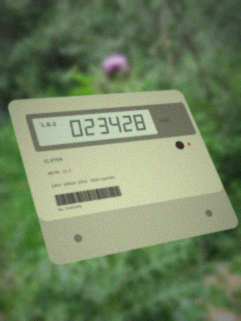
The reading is 23428 kWh
